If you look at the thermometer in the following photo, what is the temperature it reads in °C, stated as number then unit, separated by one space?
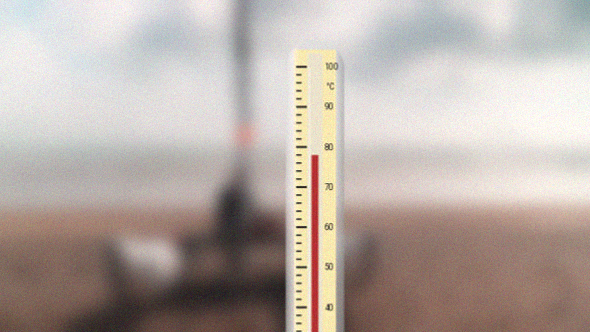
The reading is 78 °C
